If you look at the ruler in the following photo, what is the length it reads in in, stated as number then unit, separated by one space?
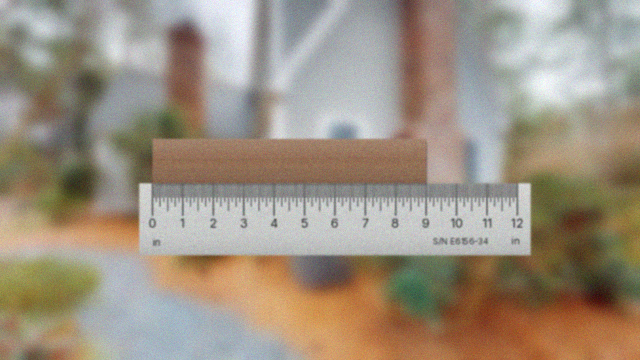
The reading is 9 in
